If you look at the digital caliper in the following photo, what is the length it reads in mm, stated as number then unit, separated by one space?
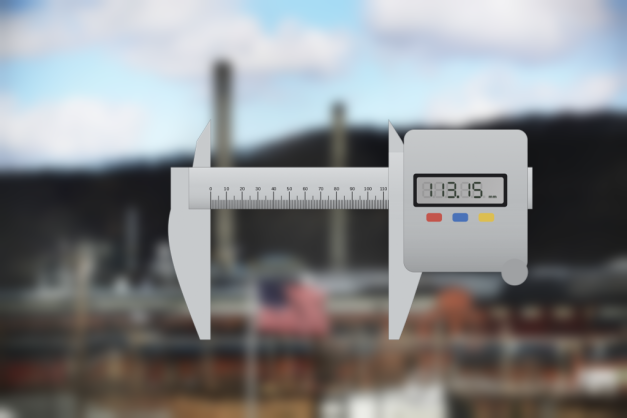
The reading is 113.15 mm
